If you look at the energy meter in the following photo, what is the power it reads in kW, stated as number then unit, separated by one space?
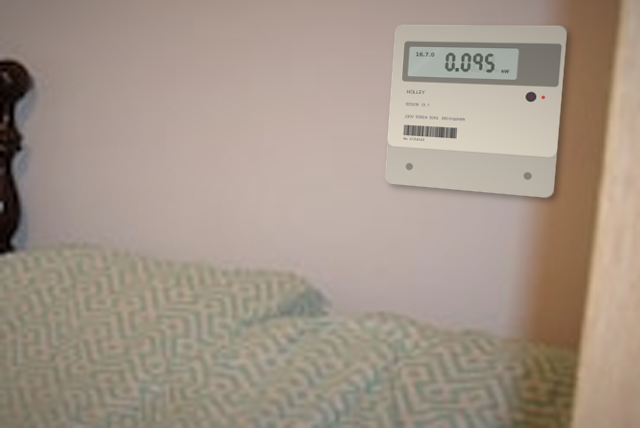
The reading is 0.095 kW
